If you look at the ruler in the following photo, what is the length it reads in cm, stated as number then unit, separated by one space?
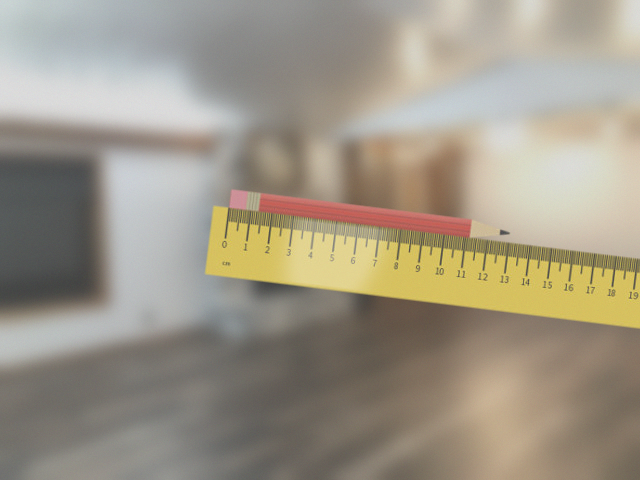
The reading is 13 cm
